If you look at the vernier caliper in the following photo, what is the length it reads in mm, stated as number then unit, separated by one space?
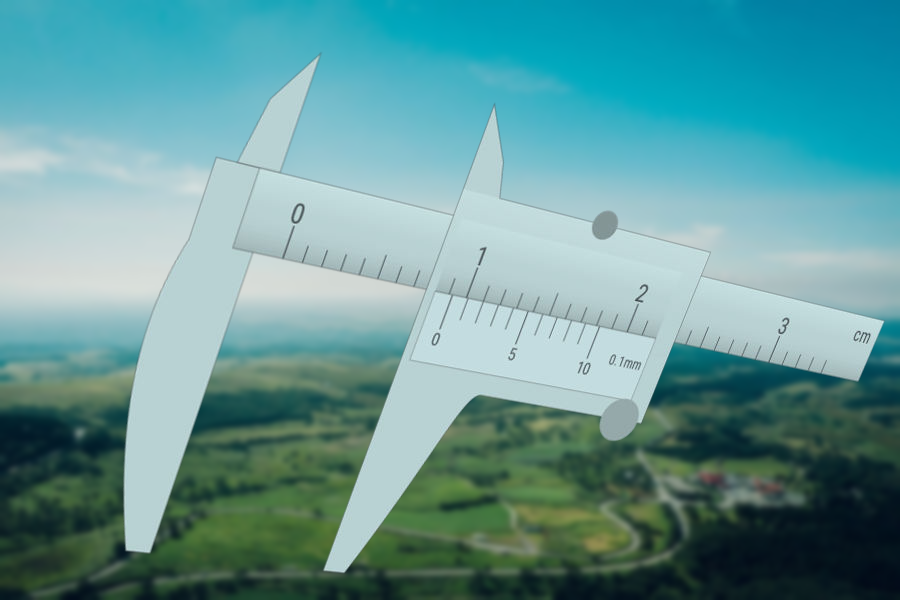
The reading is 9.2 mm
